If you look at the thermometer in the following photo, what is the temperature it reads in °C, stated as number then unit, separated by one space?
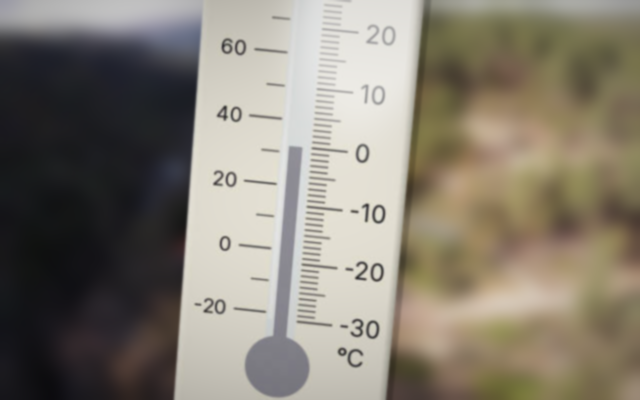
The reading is 0 °C
